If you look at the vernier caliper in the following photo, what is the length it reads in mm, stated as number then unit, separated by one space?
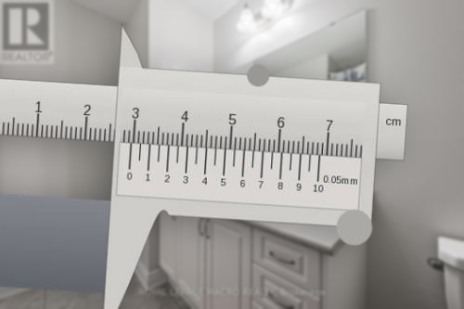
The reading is 29.5 mm
